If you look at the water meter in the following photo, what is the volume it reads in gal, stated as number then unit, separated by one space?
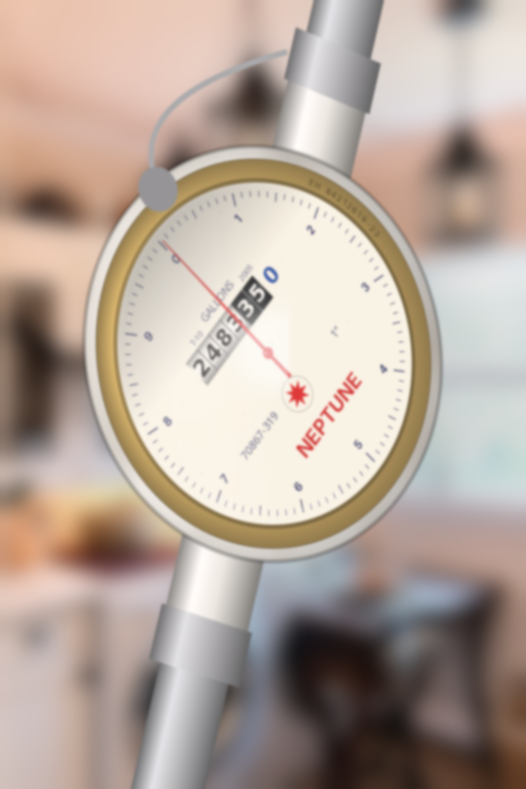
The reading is 2483350.0 gal
